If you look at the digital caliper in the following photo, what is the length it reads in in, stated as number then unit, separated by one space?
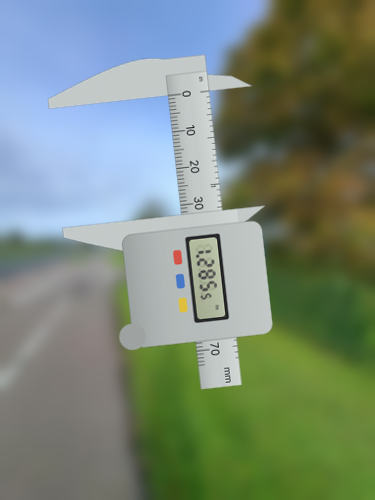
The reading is 1.2855 in
